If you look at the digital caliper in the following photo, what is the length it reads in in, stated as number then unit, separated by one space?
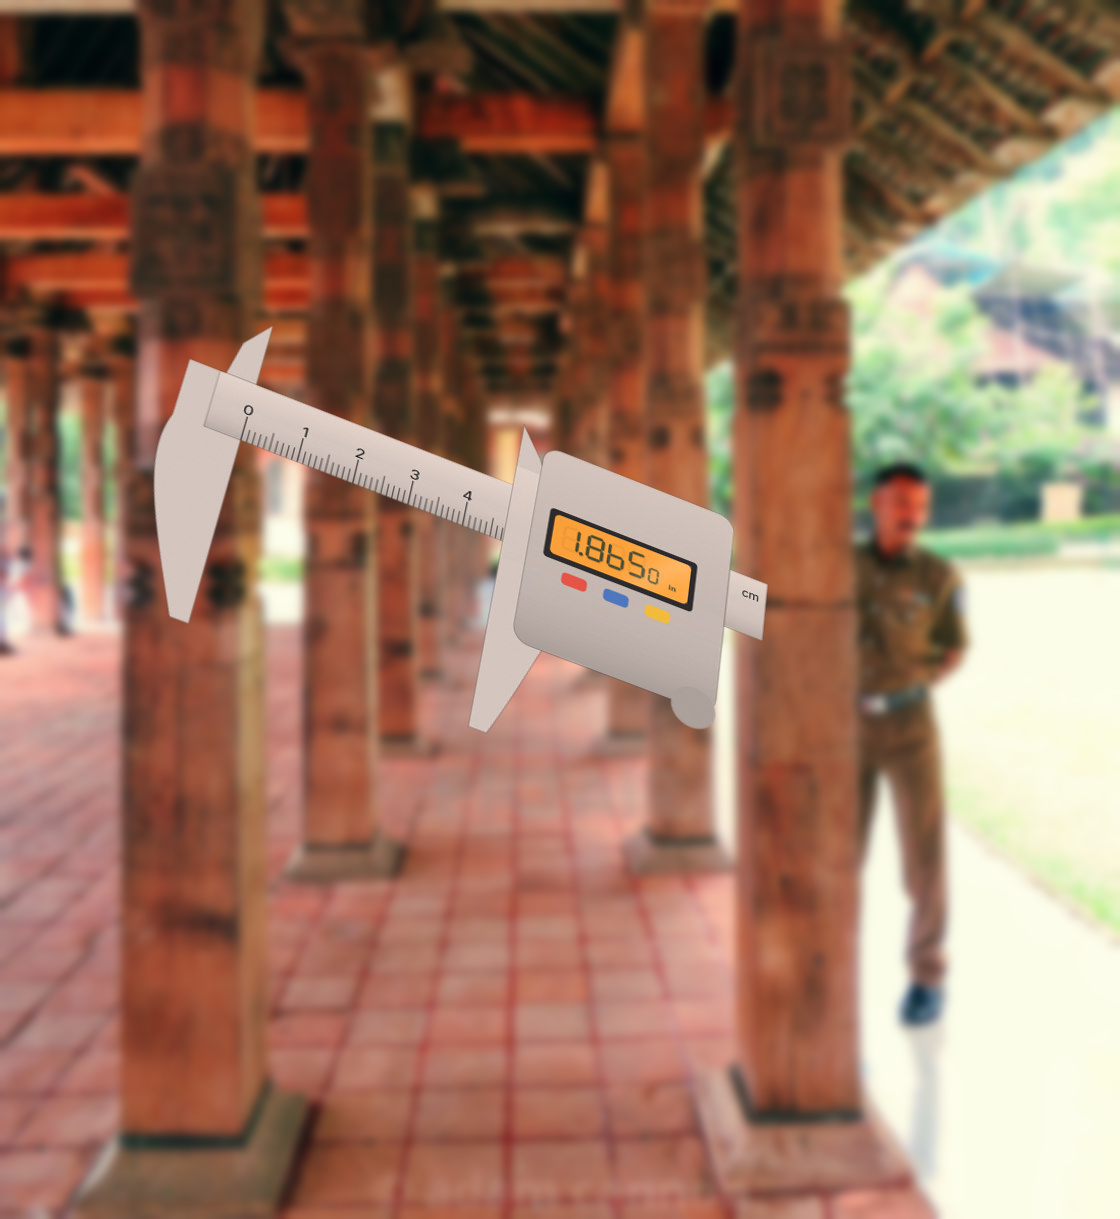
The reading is 1.8650 in
